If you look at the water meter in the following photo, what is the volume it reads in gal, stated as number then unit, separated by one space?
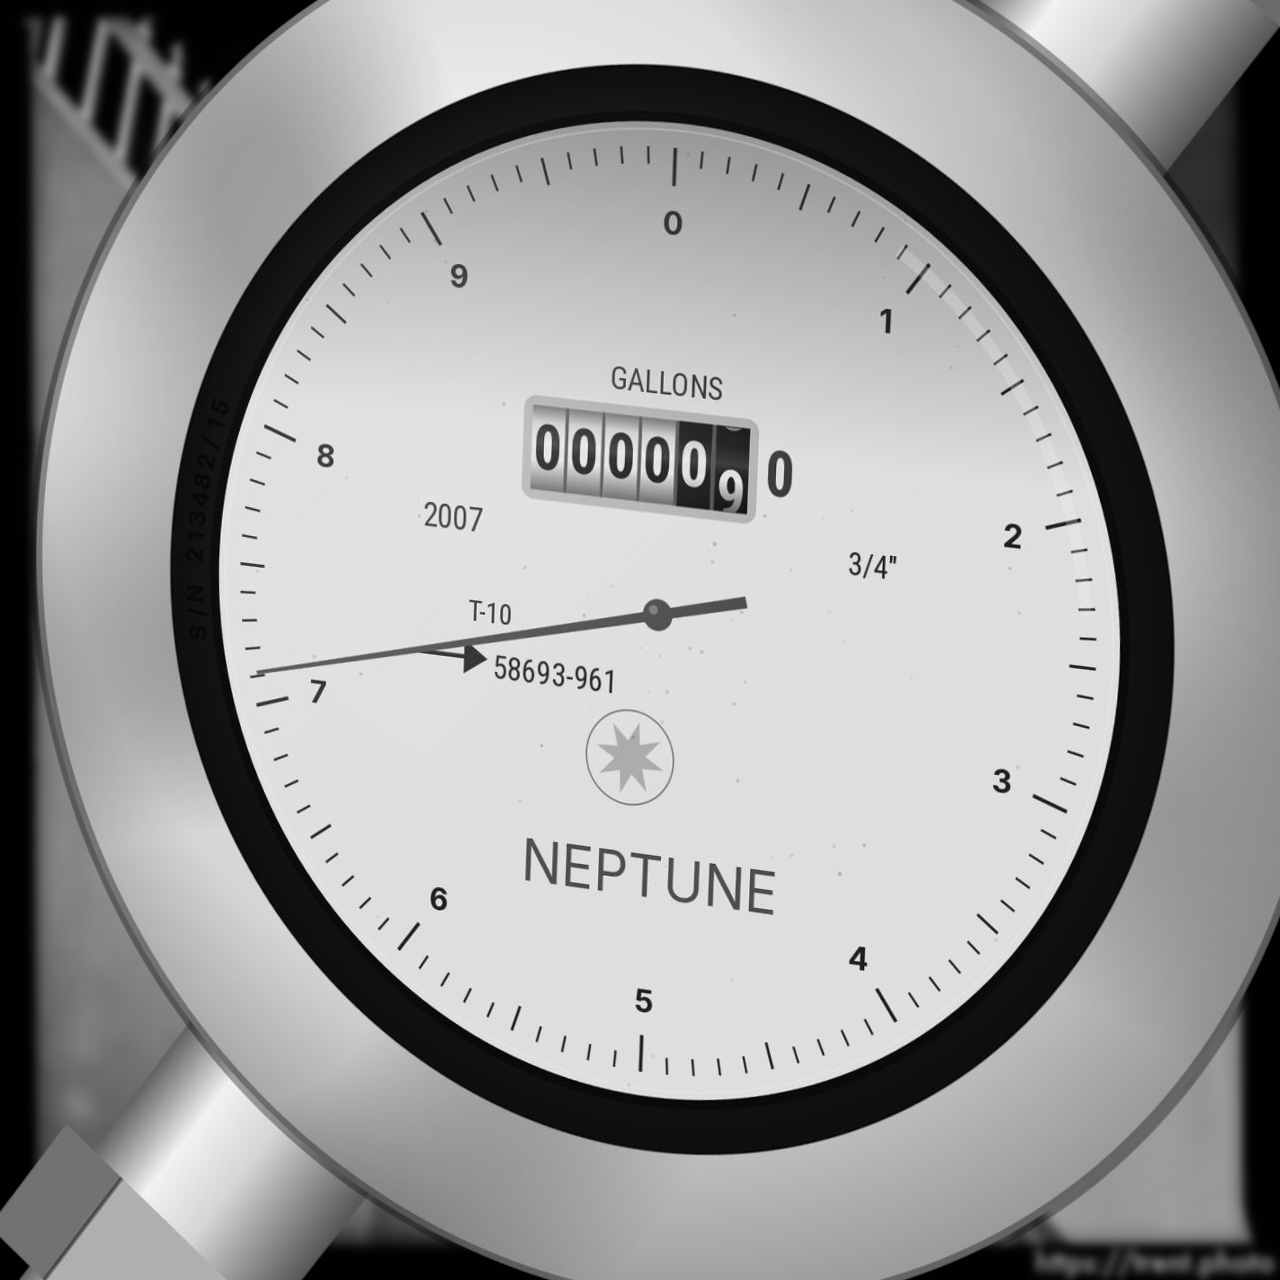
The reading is 87.1 gal
